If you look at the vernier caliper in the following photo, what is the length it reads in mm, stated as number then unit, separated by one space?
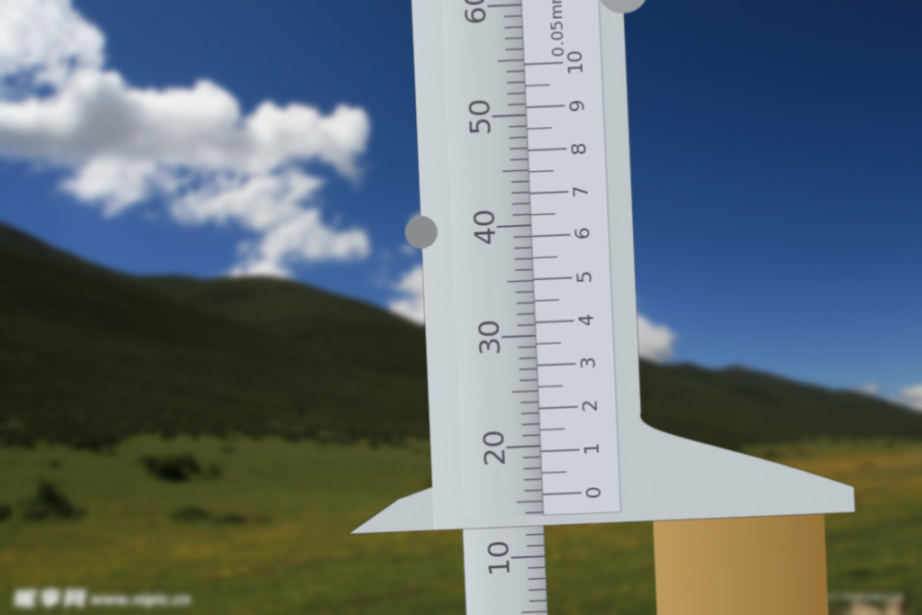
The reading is 15.6 mm
